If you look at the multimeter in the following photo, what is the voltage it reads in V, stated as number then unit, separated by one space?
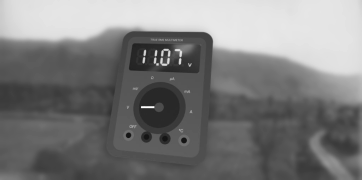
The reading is 11.07 V
